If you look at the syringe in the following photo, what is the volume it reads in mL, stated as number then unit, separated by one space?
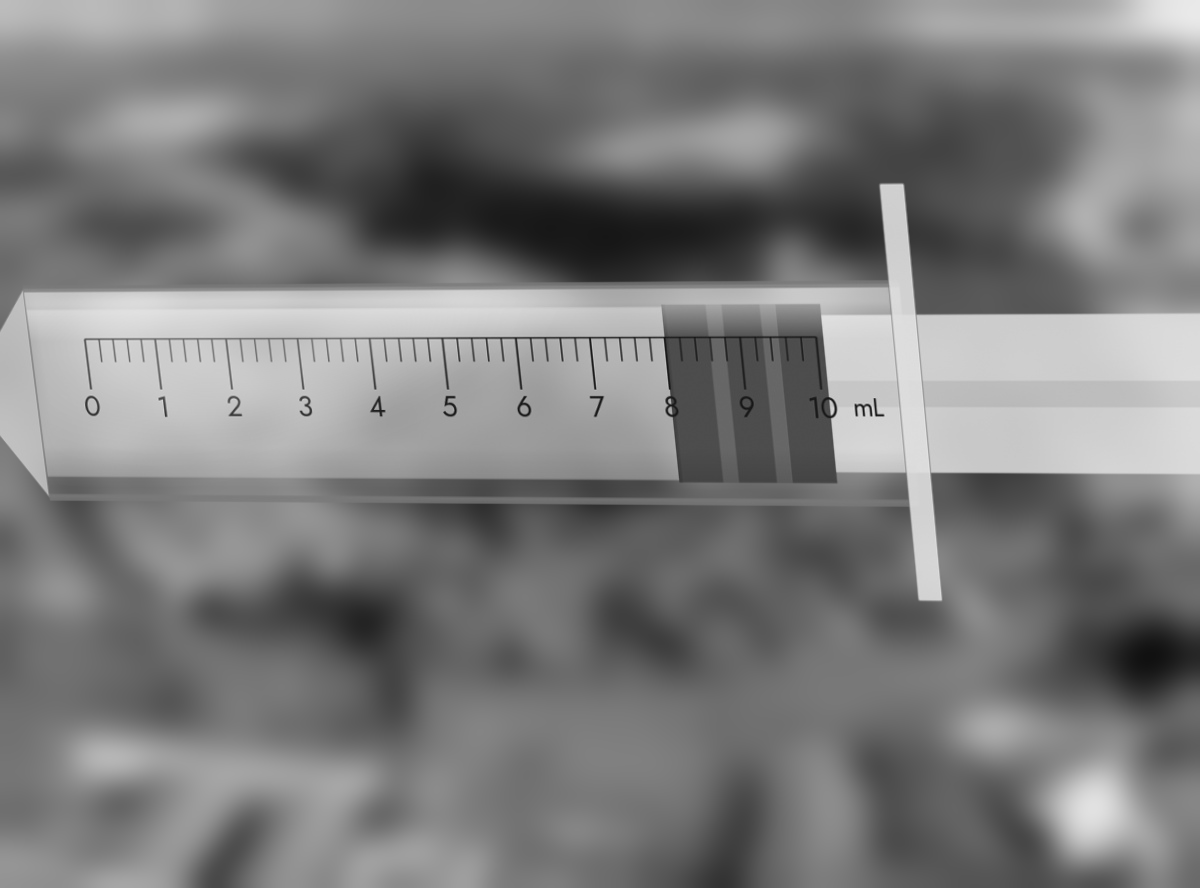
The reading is 8 mL
